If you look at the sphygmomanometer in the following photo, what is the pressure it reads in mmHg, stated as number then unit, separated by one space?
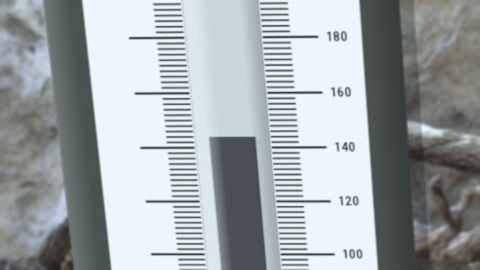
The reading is 144 mmHg
